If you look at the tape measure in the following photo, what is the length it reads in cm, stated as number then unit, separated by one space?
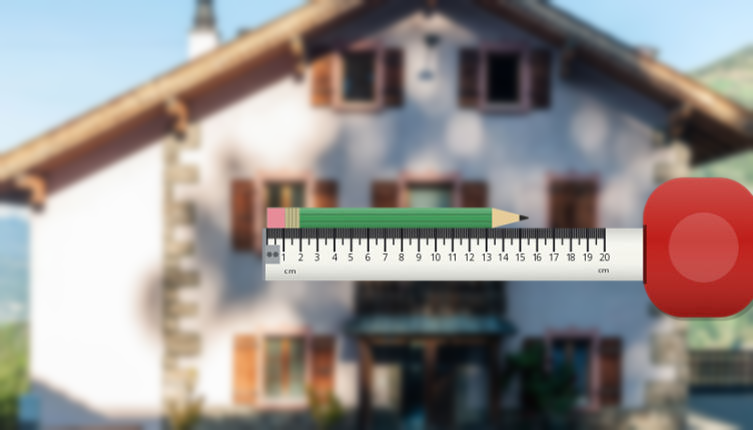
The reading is 15.5 cm
